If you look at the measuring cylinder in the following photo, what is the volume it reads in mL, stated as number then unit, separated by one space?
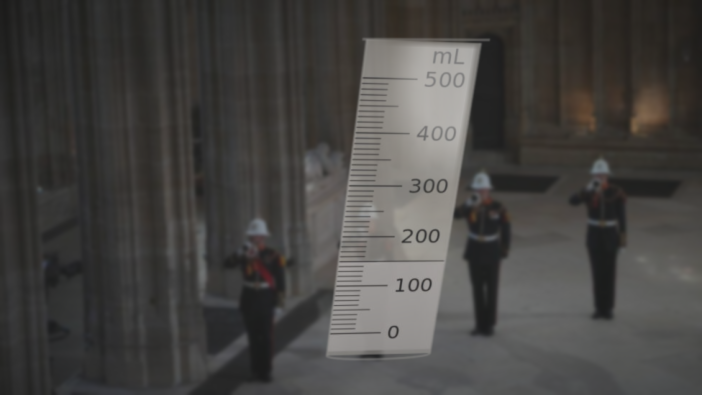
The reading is 150 mL
